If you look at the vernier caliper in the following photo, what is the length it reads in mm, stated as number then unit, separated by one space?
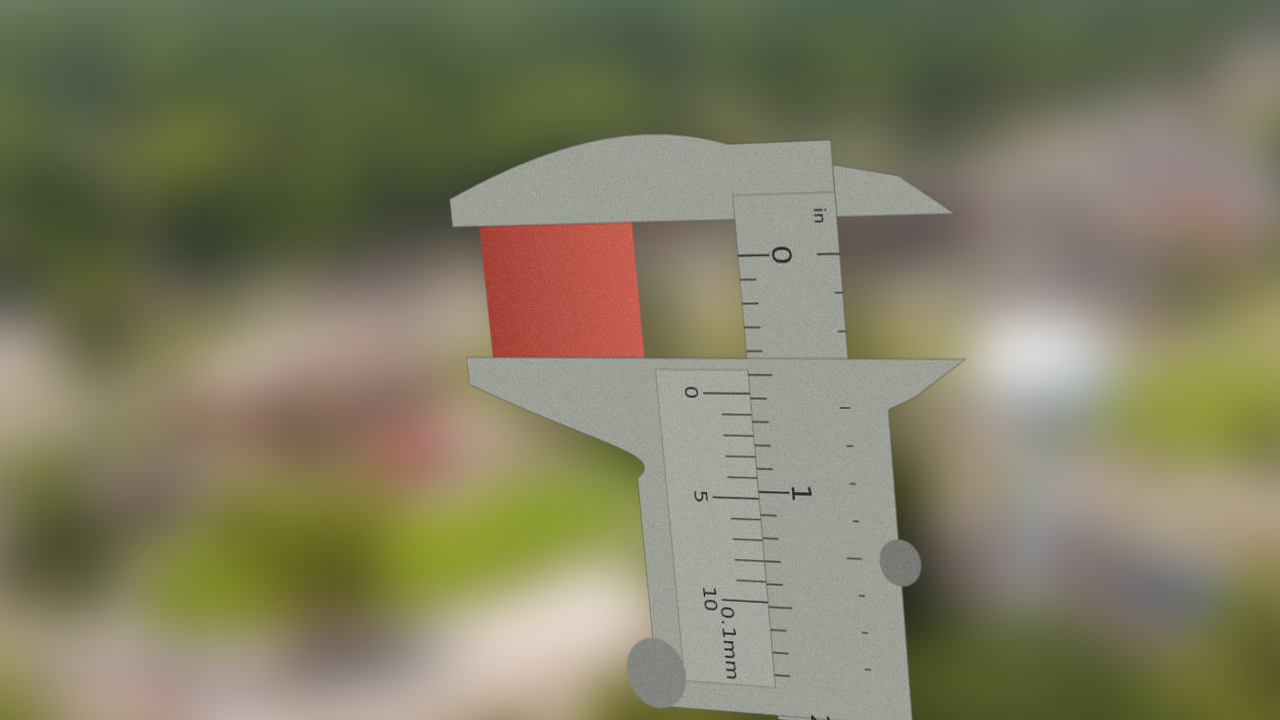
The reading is 5.8 mm
